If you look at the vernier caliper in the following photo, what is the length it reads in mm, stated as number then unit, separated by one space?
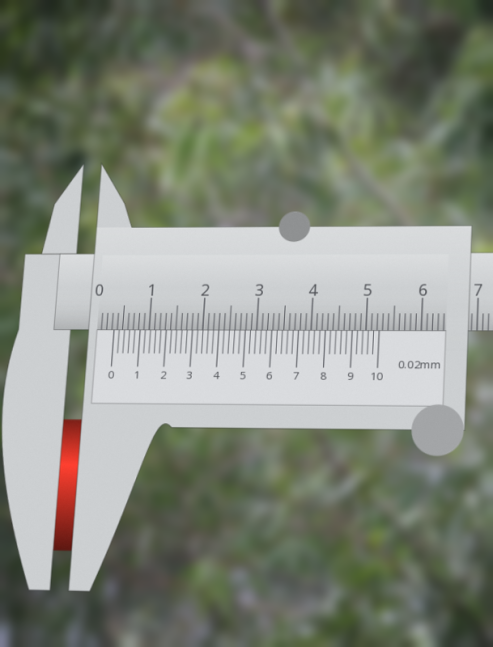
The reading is 3.4 mm
